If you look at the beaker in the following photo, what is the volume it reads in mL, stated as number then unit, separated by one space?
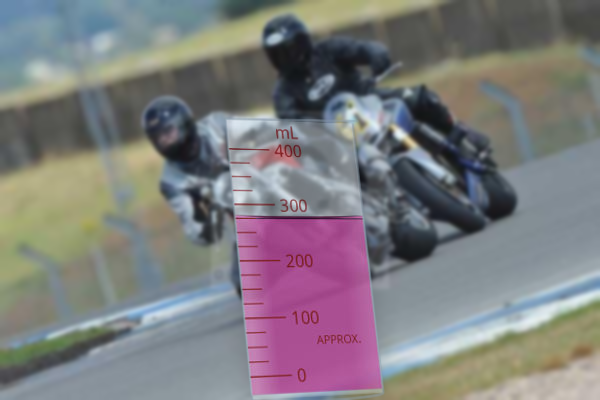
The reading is 275 mL
